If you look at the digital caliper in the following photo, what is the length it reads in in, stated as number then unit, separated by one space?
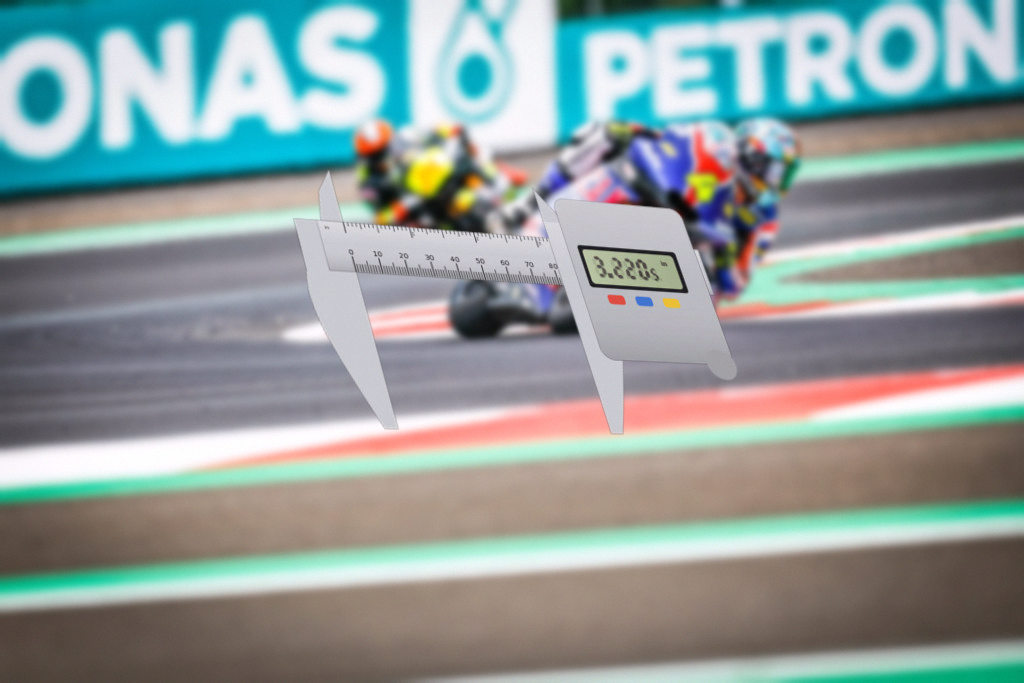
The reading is 3.2205 in
